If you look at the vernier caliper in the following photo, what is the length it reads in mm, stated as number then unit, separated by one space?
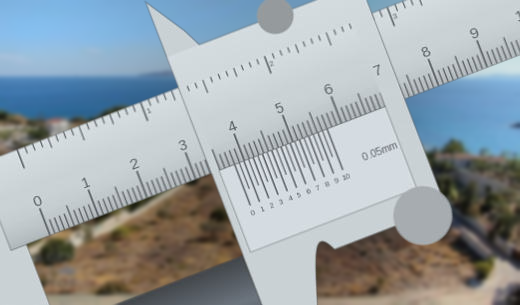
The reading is 38.0 mm
